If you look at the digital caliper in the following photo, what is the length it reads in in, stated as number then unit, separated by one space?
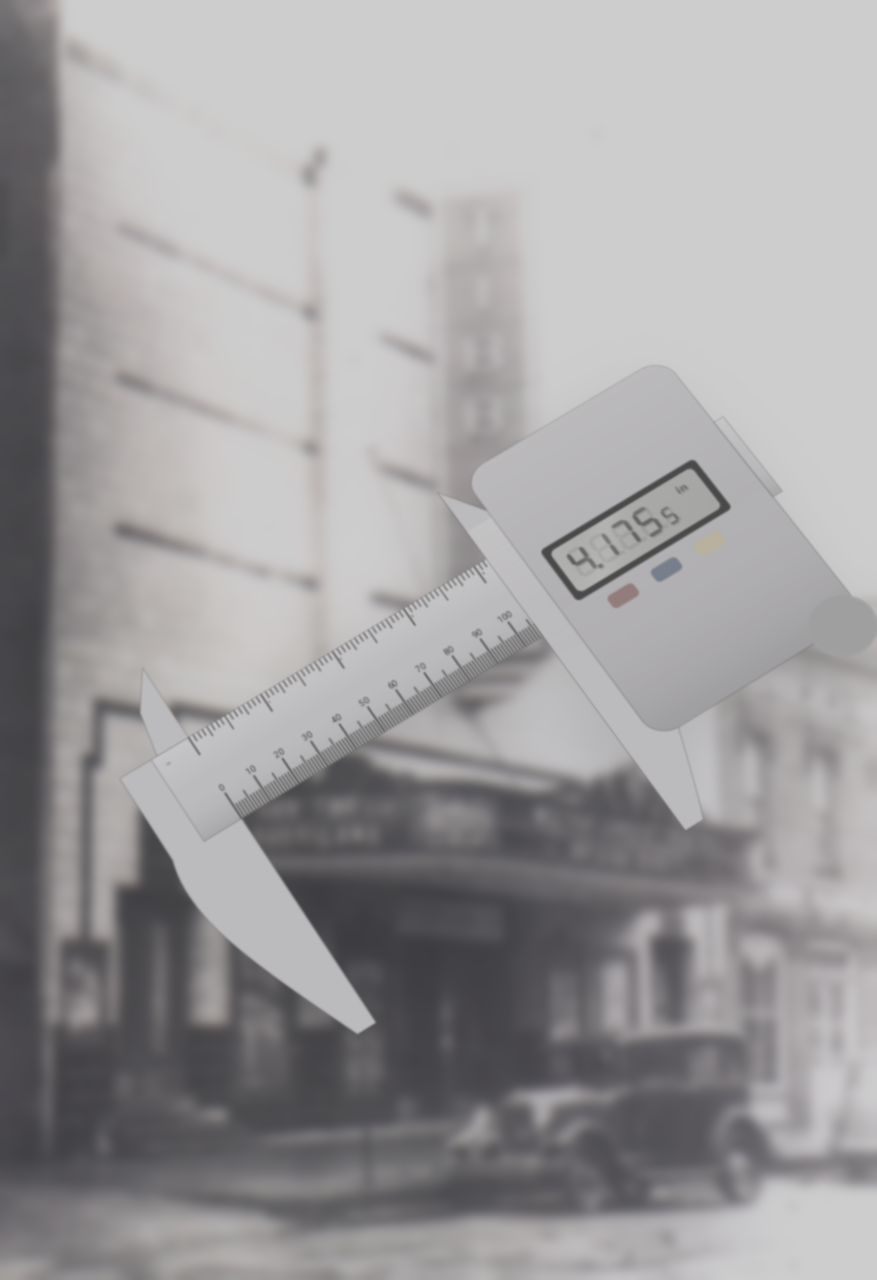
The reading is 4.1755 in
